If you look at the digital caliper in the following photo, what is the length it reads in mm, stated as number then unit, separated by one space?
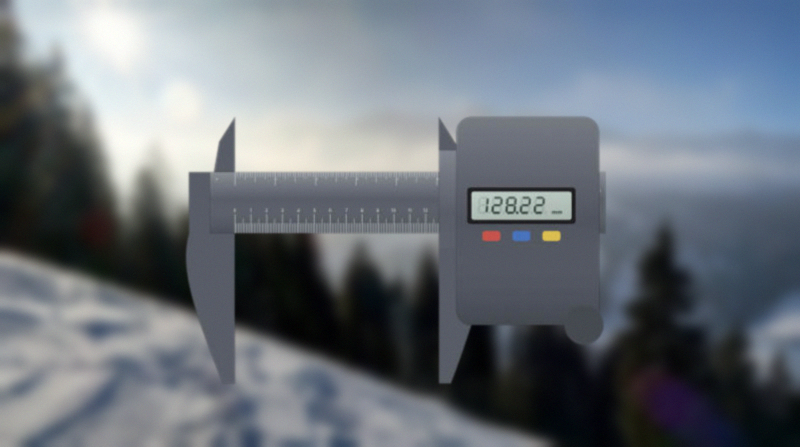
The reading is 128.22 mm
